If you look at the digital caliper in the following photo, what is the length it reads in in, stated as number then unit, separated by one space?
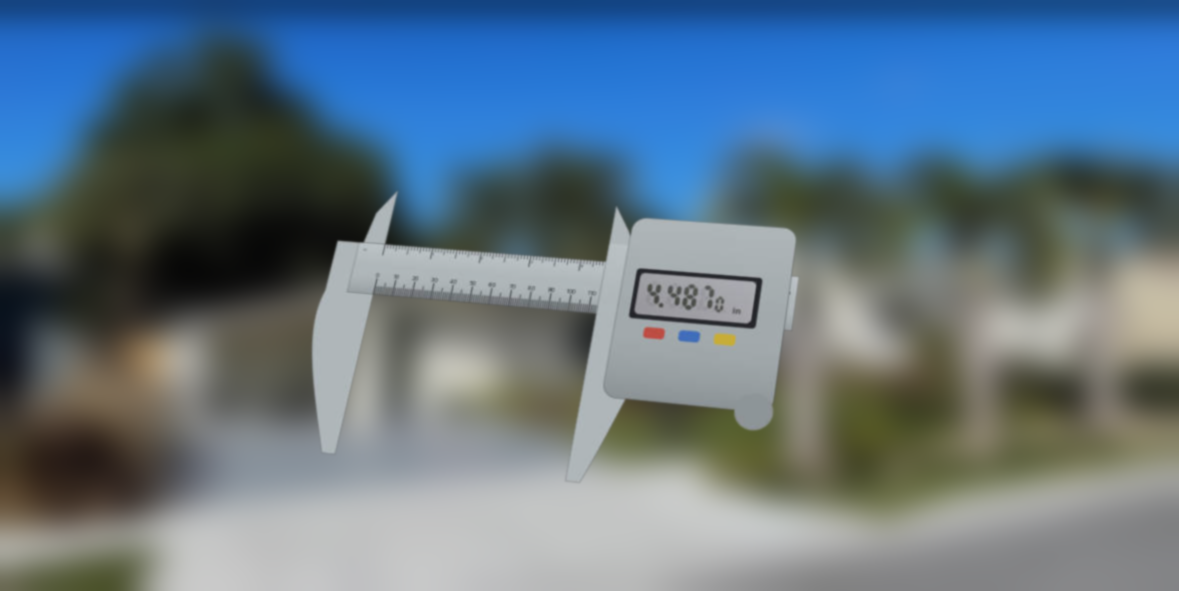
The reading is 4.4870 in
